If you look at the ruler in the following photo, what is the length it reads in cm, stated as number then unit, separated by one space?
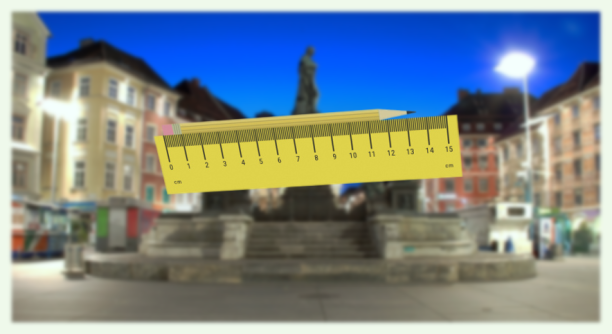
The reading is 13.5 cm
